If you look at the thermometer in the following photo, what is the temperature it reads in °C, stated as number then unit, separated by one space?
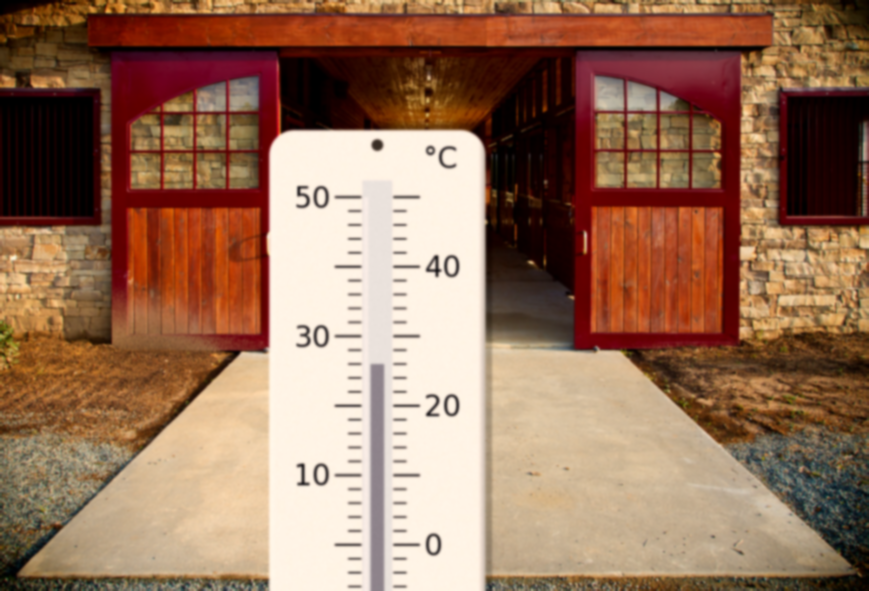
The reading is 26 °C
